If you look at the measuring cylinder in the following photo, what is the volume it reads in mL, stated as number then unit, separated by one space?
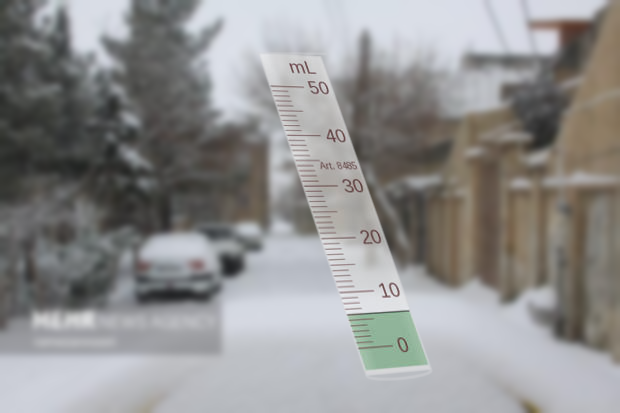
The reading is 6 mL
